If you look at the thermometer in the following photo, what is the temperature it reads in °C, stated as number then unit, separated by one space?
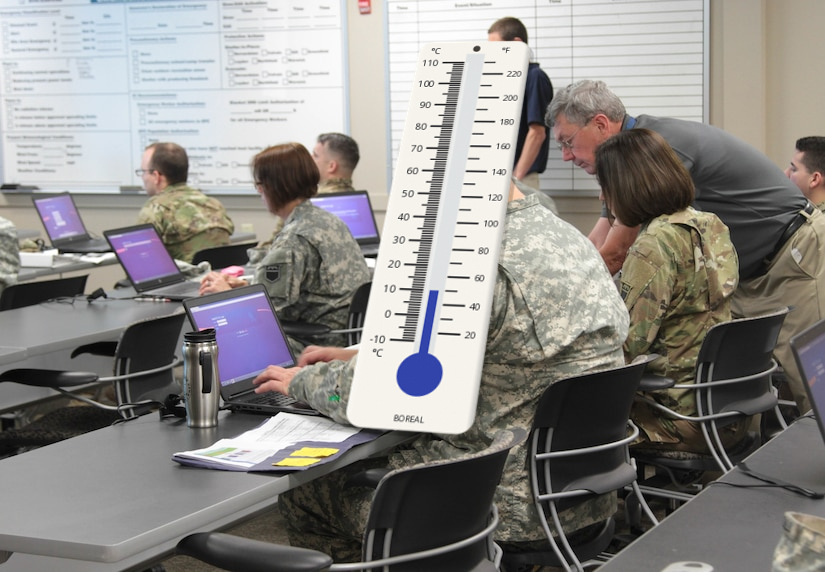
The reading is 10 °C
